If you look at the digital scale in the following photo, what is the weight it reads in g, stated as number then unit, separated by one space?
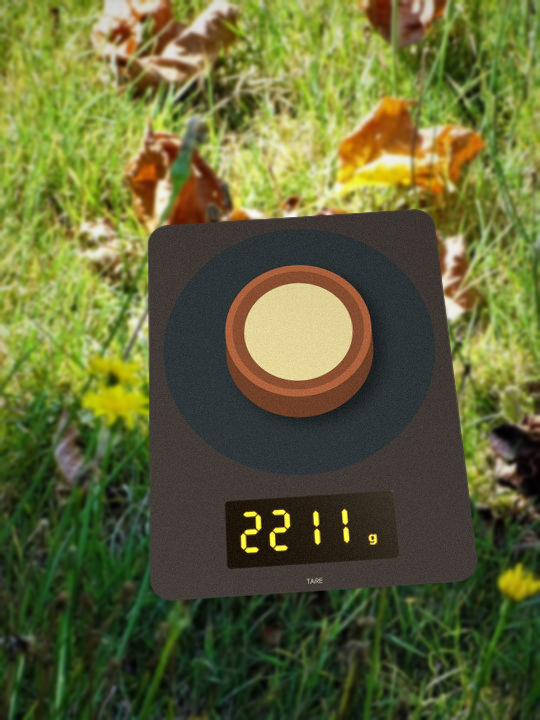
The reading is 2211 g
